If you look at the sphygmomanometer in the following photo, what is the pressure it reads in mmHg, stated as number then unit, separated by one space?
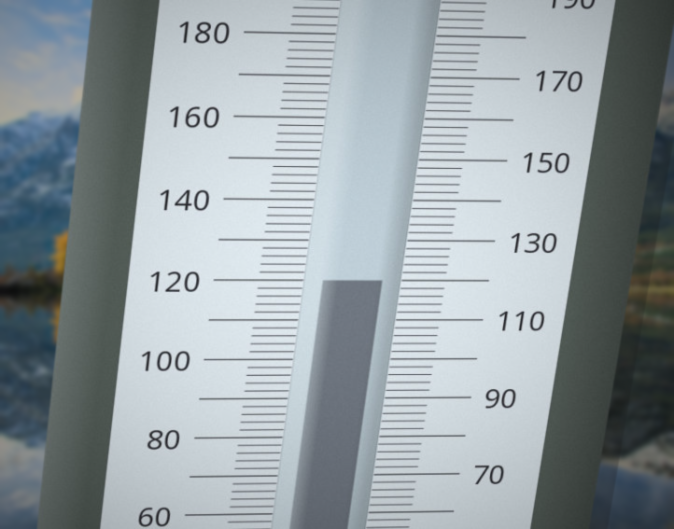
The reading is 120 mmHg
